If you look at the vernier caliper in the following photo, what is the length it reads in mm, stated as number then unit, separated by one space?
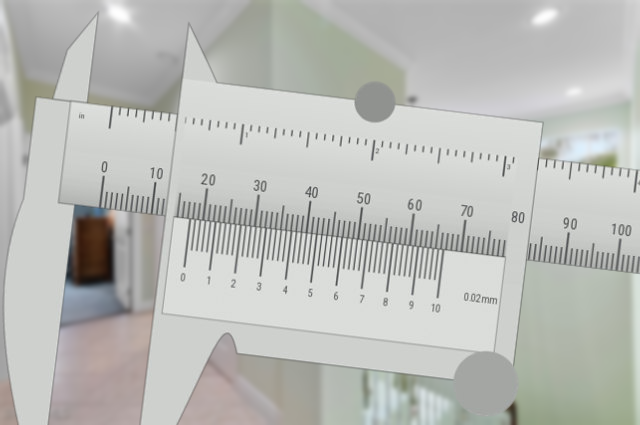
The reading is 17.5 mm
